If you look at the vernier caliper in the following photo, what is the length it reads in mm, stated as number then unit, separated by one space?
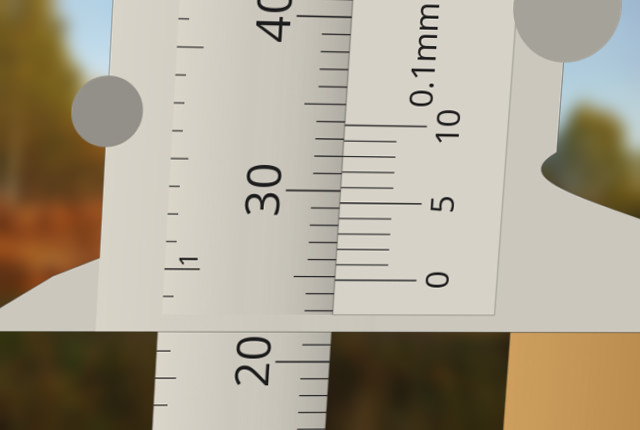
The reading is 24.8 mm
